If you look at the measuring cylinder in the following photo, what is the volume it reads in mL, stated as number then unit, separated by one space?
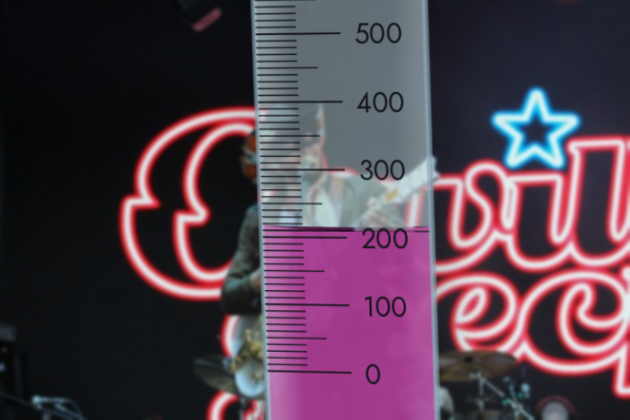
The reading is 210 mL
